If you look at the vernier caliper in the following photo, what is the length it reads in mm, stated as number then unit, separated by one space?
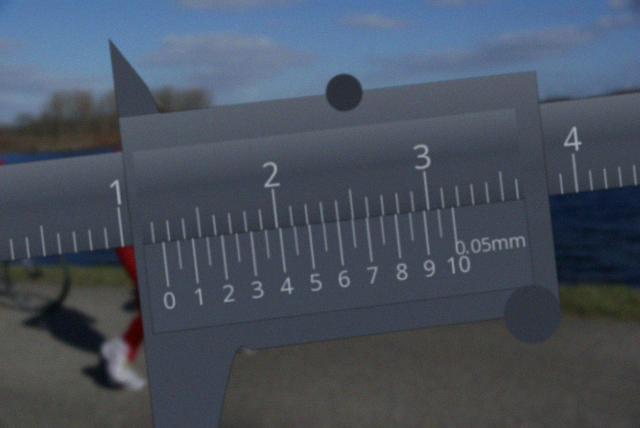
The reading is 12.6 mm
